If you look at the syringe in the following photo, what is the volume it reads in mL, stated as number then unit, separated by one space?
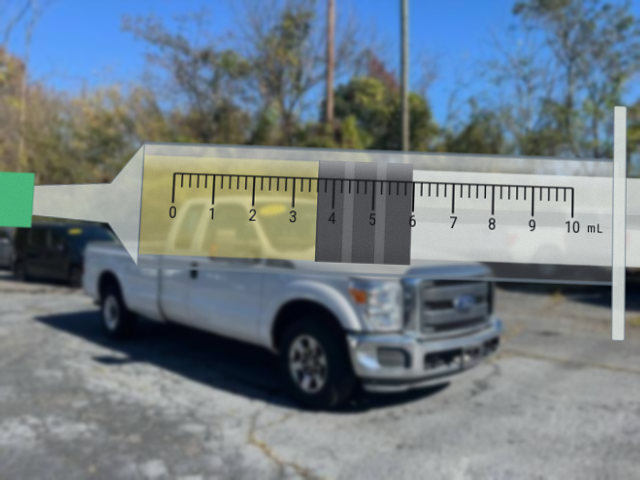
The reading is 3.6 mL
